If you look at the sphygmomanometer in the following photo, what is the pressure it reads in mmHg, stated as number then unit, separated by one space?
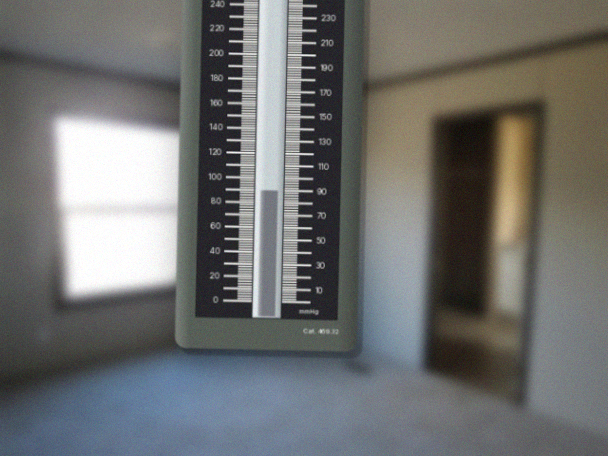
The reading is 90 mmHg
